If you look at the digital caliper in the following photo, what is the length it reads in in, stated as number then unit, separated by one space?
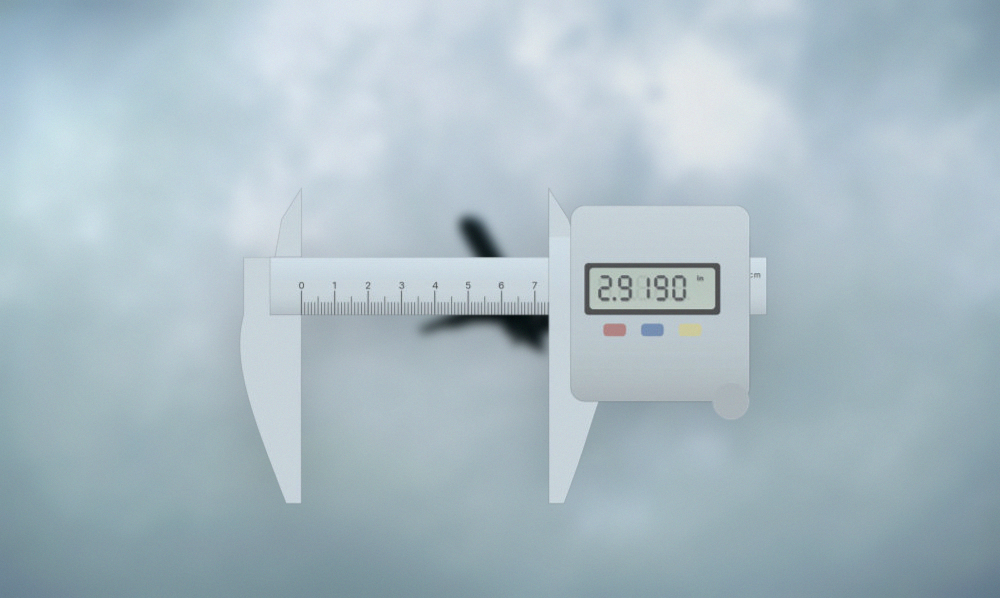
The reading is 2.9190 in
